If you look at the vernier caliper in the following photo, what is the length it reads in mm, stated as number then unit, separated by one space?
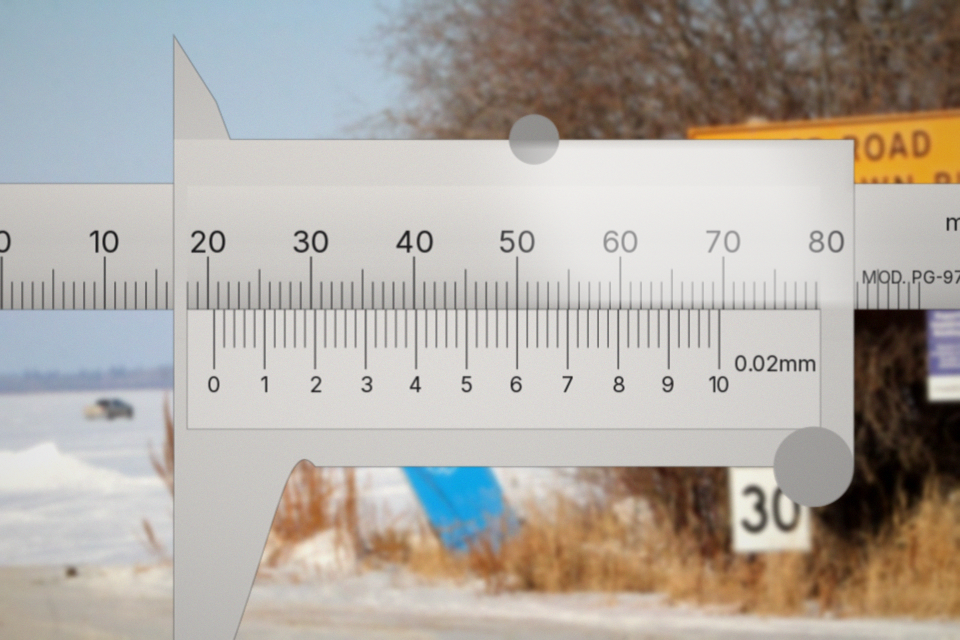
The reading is 20.6 mm
